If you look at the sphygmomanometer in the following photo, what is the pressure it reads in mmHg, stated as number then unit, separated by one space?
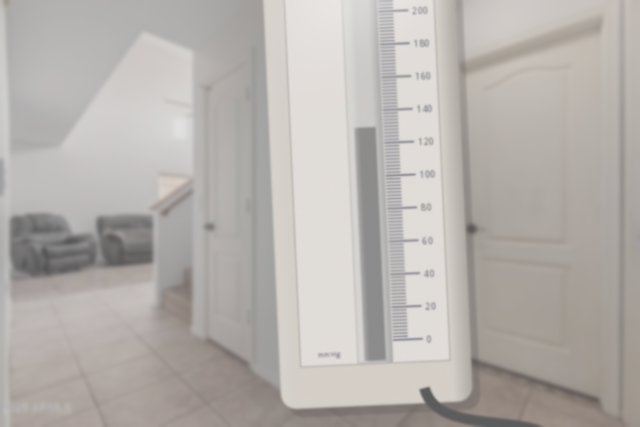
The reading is 130 mmHg
